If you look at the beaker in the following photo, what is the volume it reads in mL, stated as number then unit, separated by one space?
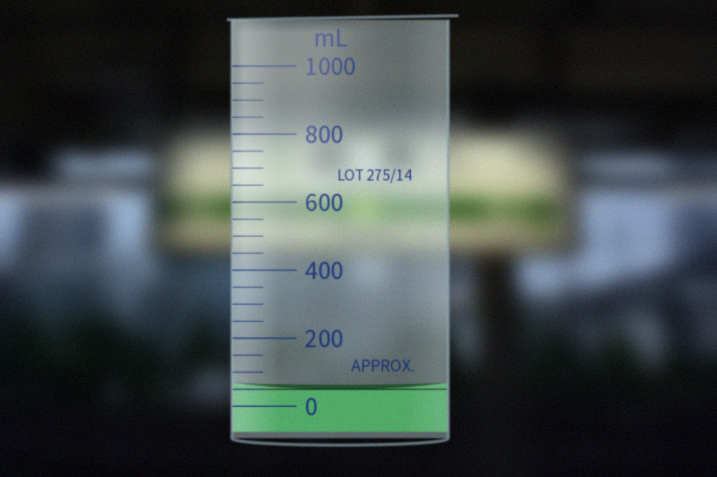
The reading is 50 mL
